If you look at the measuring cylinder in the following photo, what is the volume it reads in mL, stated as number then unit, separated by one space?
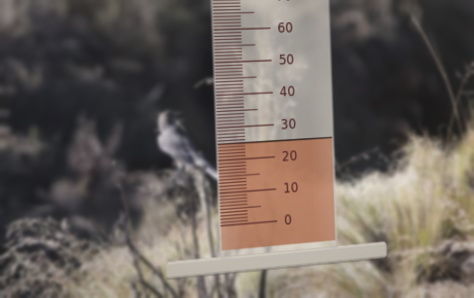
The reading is 25 mL
